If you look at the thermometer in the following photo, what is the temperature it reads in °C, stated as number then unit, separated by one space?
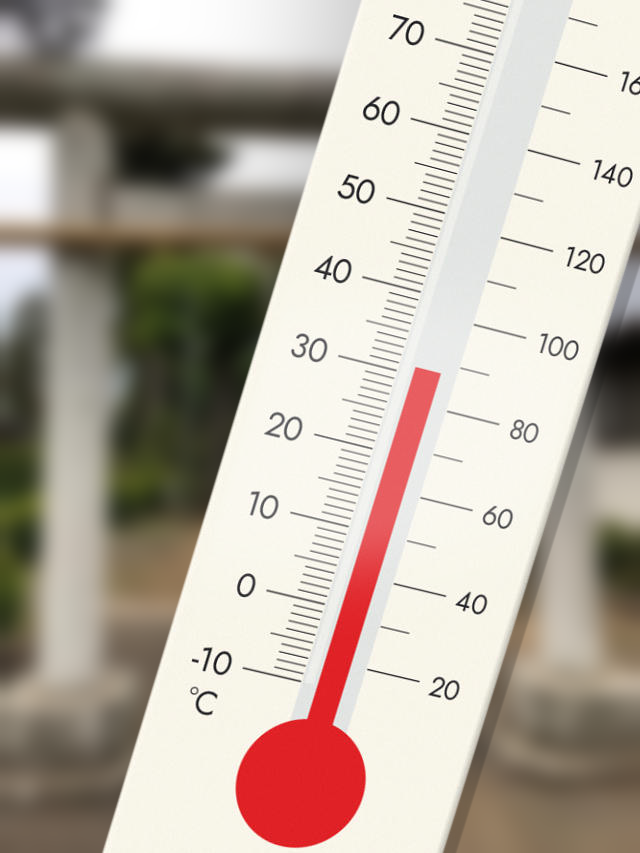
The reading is 31 °C
